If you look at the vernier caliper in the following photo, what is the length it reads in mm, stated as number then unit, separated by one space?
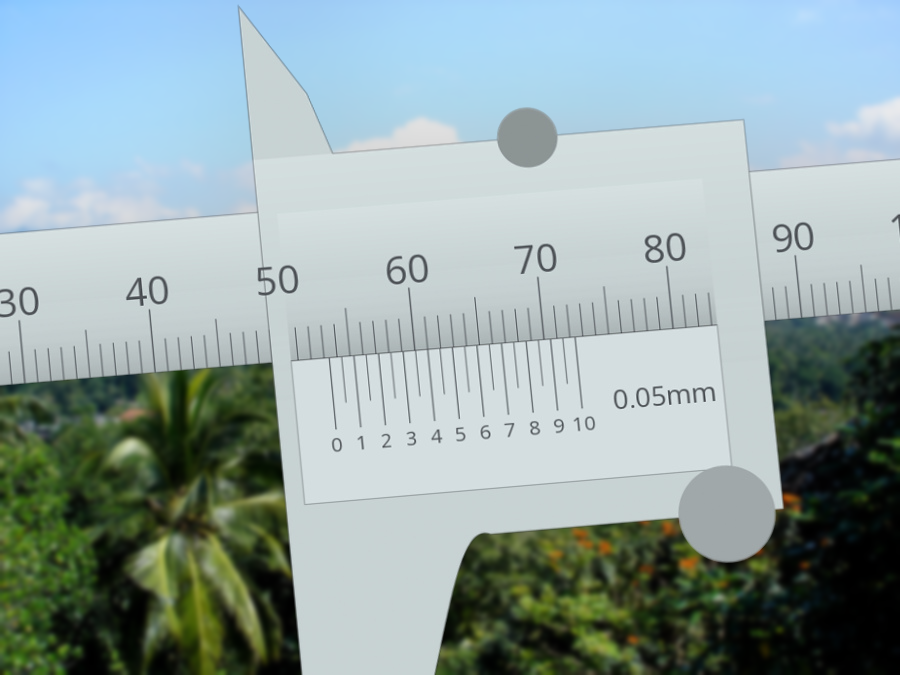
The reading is 53.4 mm
